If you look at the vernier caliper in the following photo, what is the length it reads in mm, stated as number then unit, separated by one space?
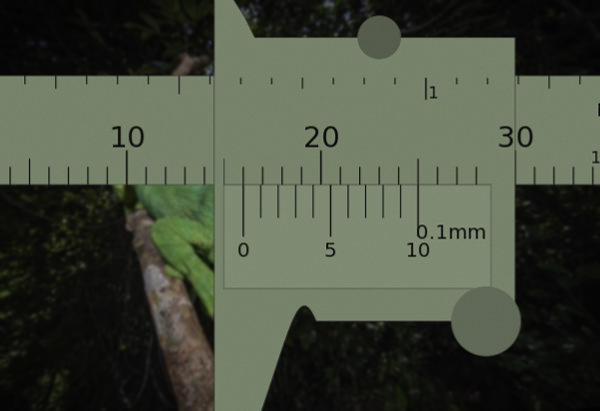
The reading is 16.0 mm
